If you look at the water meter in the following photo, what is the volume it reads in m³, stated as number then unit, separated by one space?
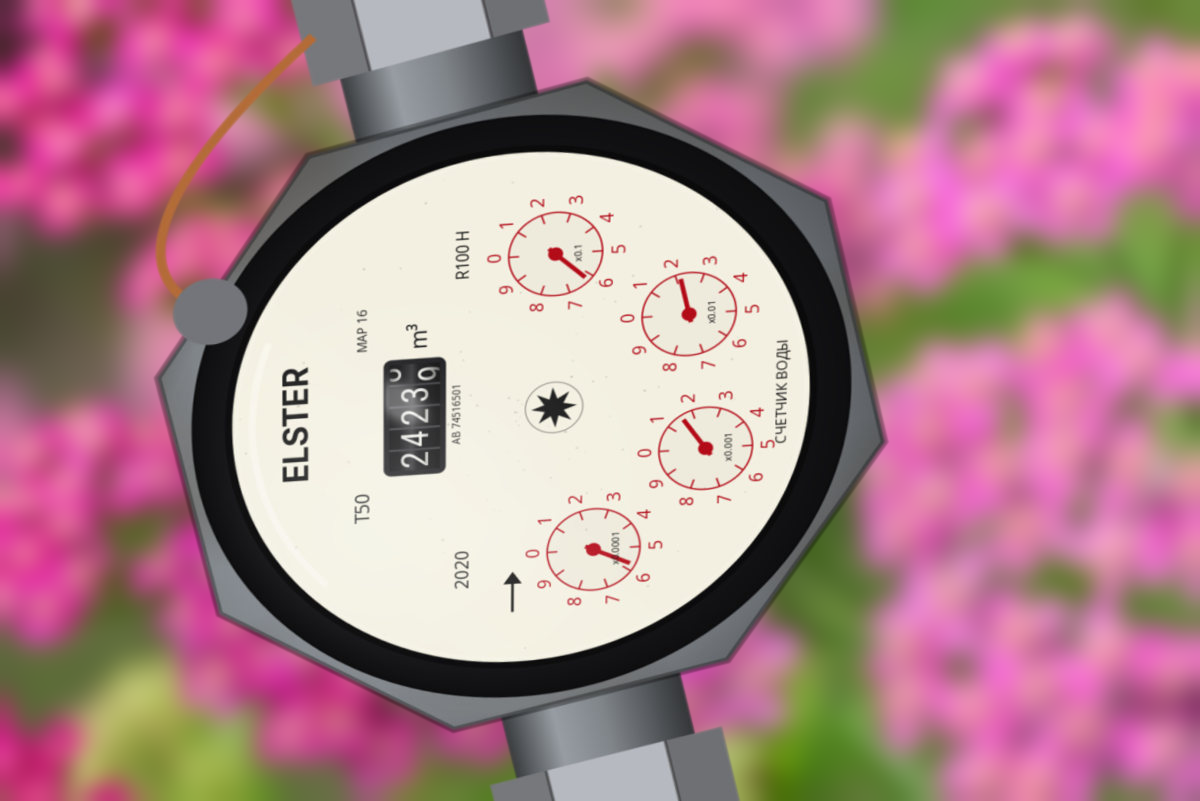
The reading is 24238.6215 m³
